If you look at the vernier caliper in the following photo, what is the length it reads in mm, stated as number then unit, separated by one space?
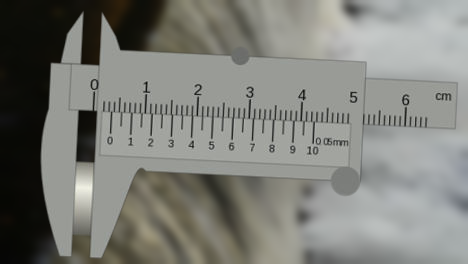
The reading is 3.5 mm
